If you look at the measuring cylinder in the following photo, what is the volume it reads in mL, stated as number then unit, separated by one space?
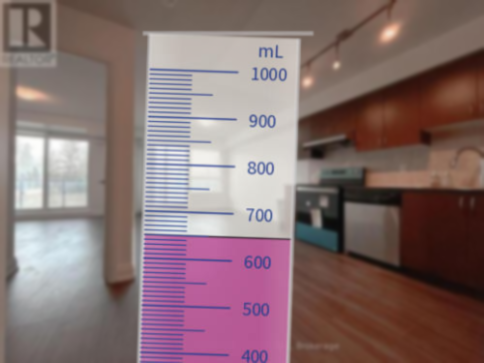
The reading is 650 mL
